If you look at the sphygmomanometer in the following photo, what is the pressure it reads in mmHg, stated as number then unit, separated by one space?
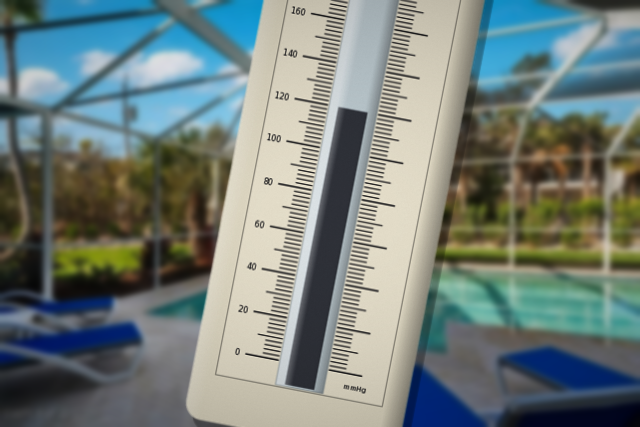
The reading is 120 mmHg
